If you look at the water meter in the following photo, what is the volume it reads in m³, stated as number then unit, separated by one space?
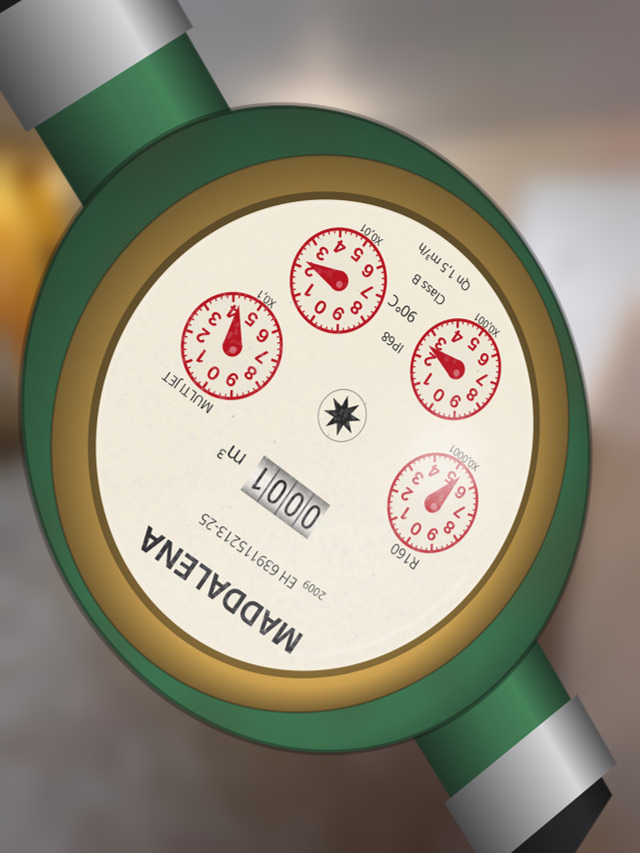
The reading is 1.4225 m³
